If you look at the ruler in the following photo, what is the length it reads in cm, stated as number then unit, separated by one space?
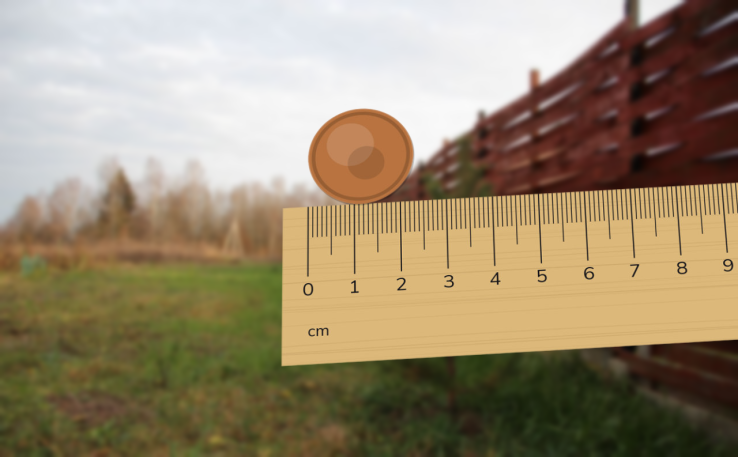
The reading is 2.3 cm
